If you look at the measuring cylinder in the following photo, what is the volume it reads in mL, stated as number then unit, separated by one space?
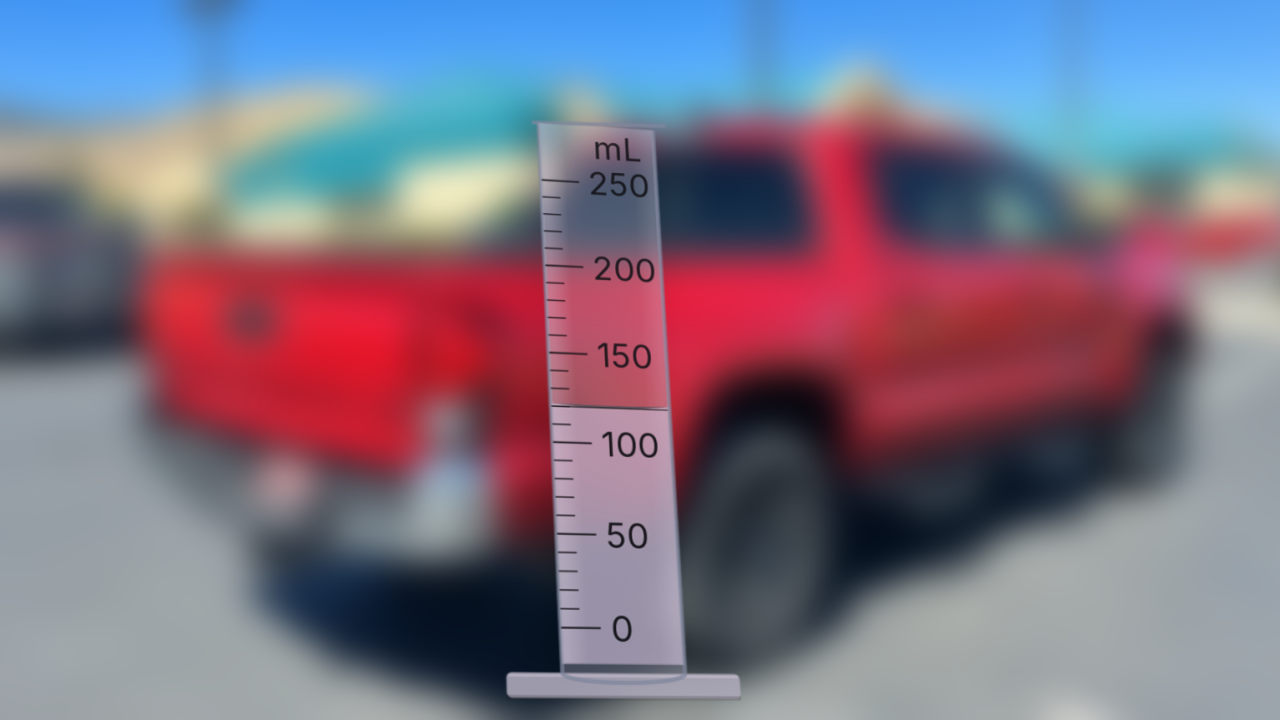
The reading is 120 mL
